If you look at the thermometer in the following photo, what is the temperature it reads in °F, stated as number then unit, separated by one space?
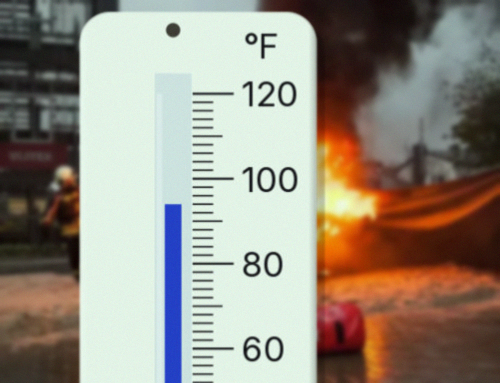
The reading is 94 °F
